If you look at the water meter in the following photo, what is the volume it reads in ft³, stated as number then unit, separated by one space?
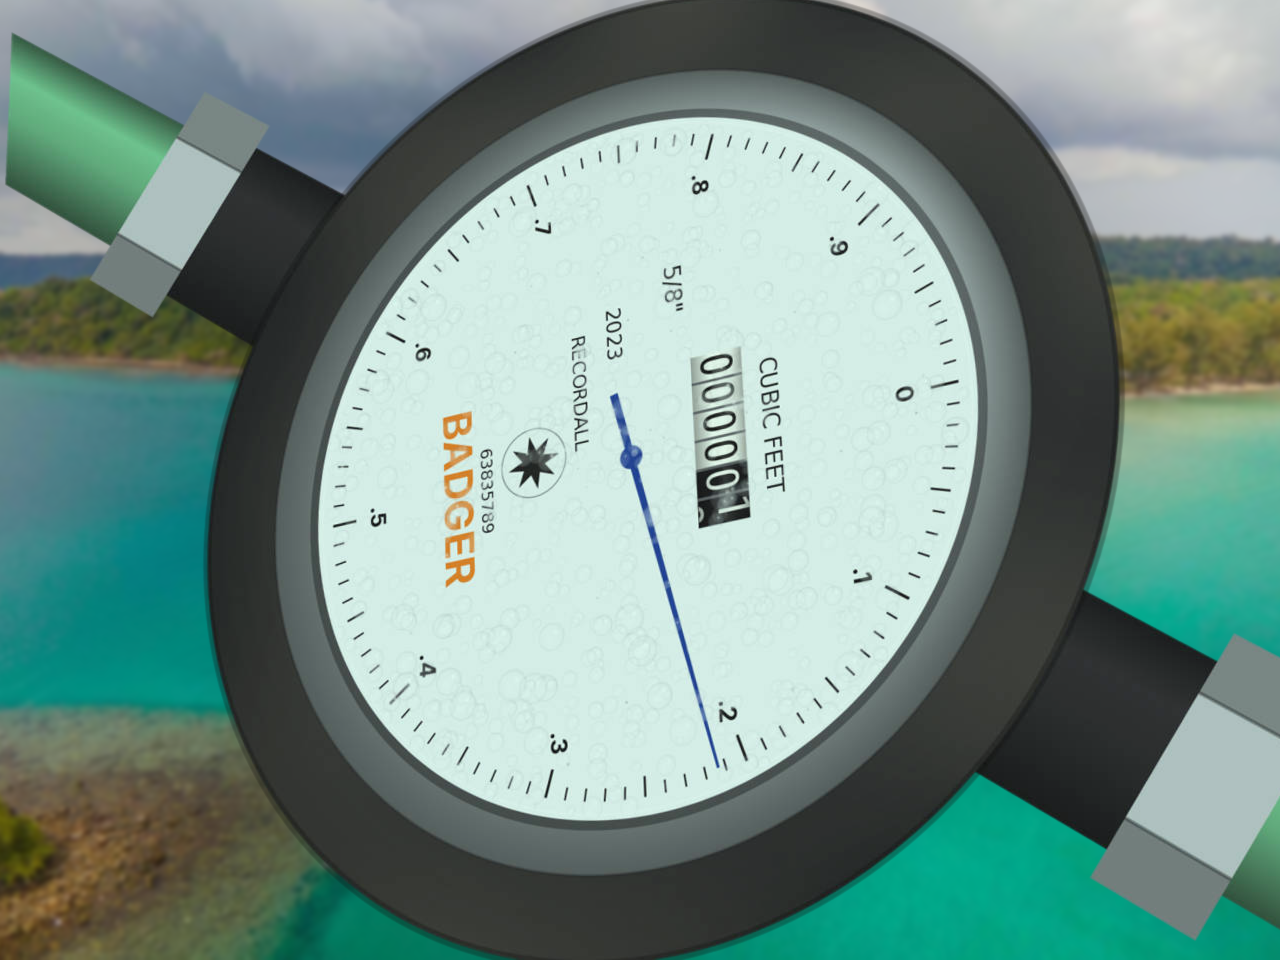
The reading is 1.21 ft³
